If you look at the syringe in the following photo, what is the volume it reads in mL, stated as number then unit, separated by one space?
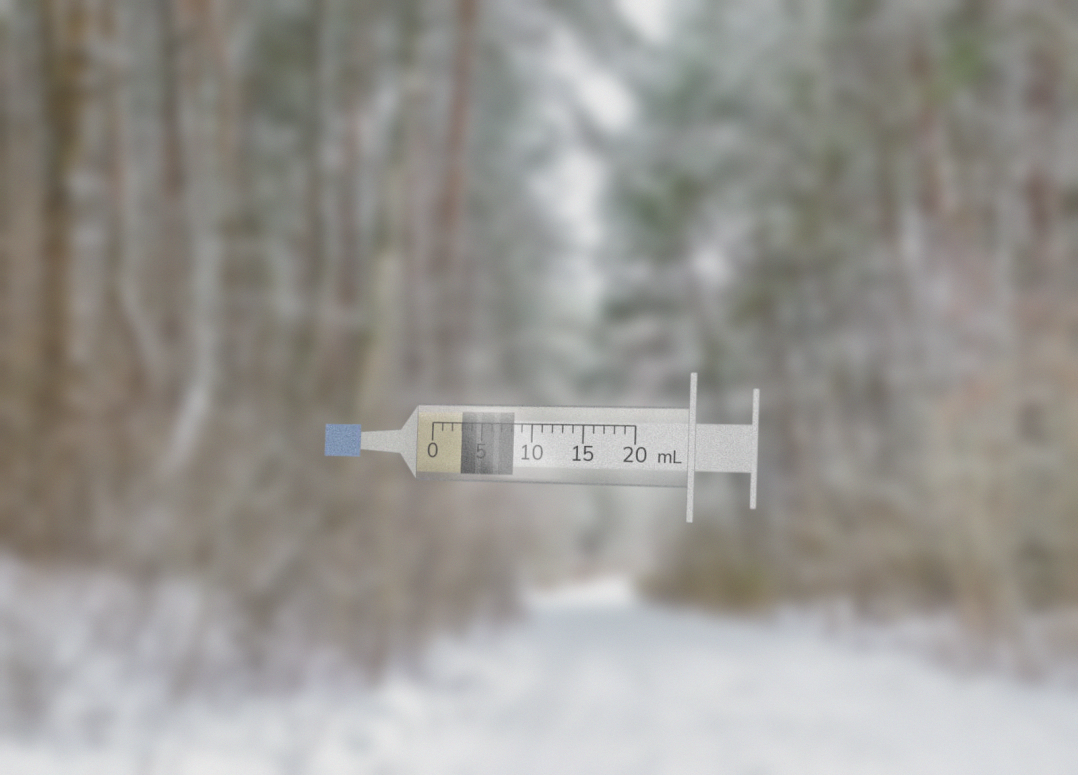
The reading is 3 mL
